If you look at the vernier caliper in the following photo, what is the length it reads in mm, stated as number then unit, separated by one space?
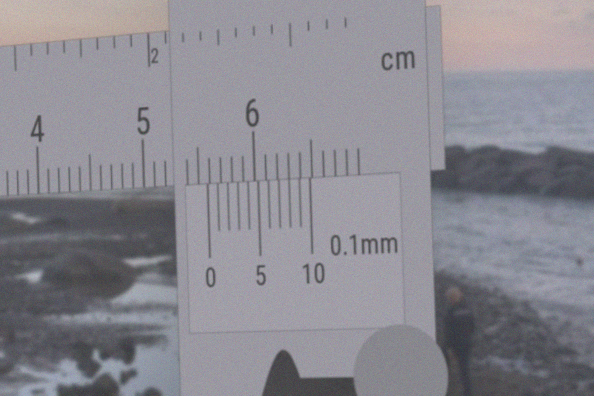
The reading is 55.8 mm
